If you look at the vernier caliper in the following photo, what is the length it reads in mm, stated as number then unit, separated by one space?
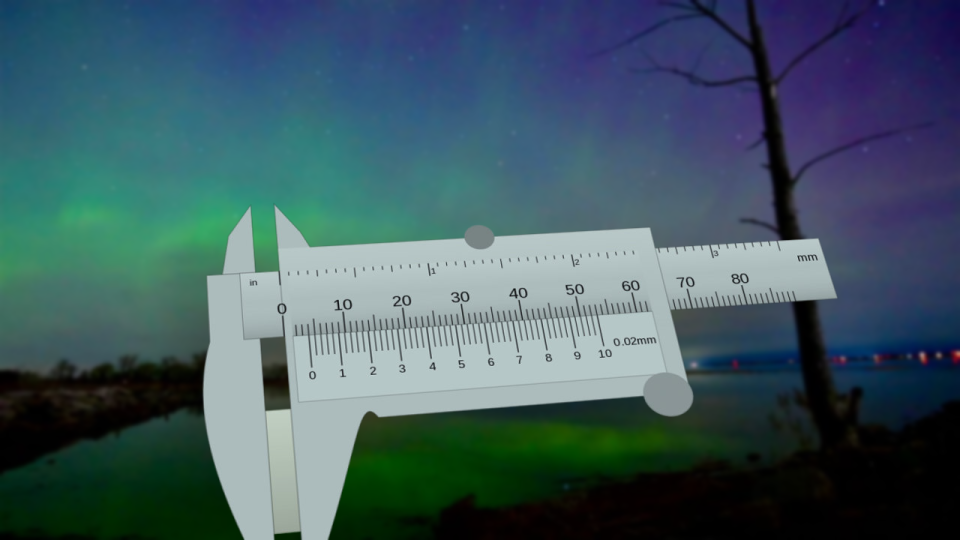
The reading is 4.0 mm
